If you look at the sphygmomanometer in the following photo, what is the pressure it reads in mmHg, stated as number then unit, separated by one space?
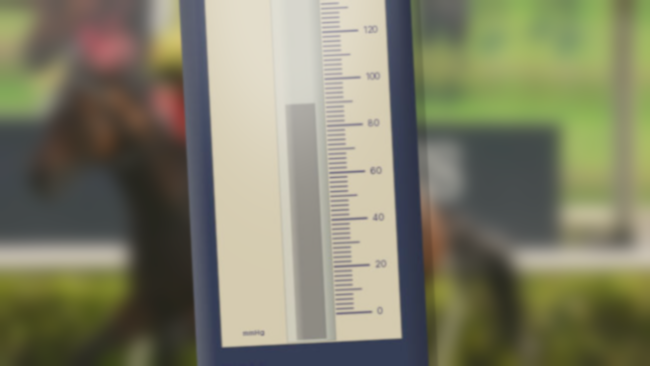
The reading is 90 mmHg
